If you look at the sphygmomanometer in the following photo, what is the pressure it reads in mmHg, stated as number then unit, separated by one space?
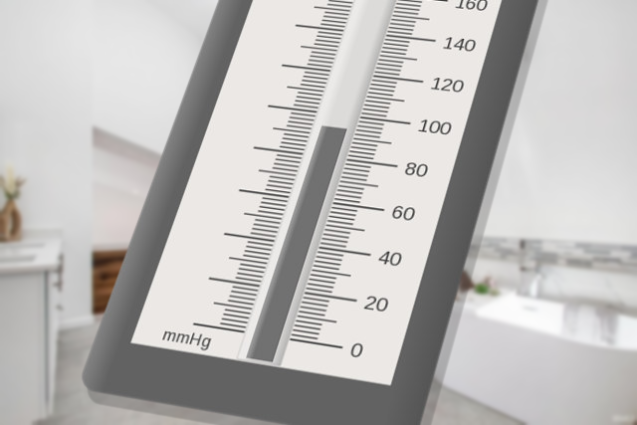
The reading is 94 mmHg
